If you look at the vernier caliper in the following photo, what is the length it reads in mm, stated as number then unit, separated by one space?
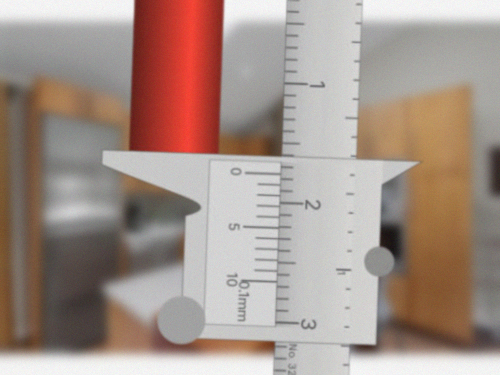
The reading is 17.6 mm
